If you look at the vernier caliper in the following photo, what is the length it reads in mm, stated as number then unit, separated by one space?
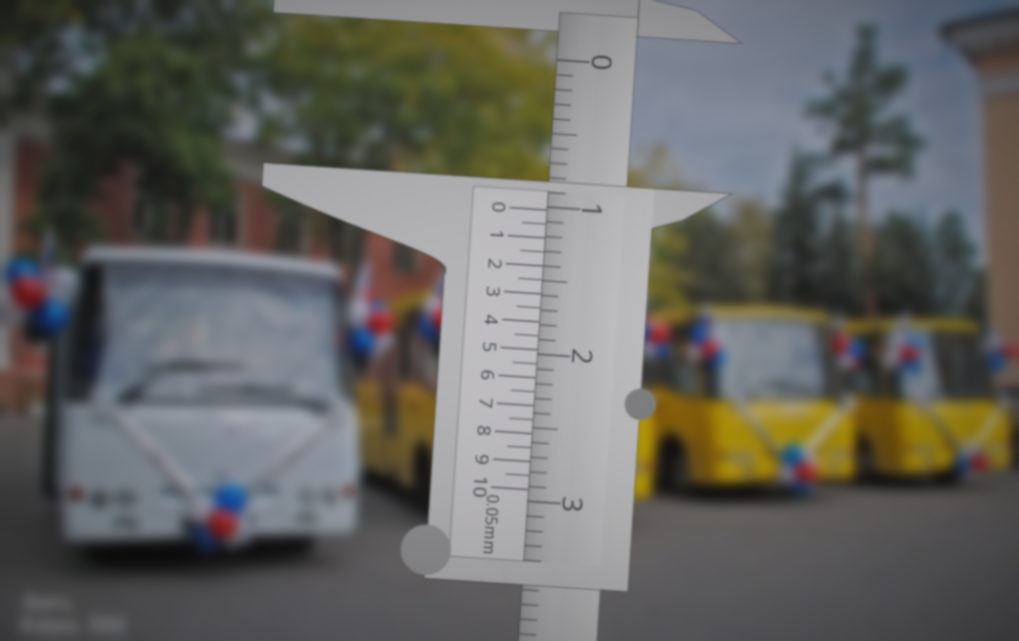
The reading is 10.2 mm
